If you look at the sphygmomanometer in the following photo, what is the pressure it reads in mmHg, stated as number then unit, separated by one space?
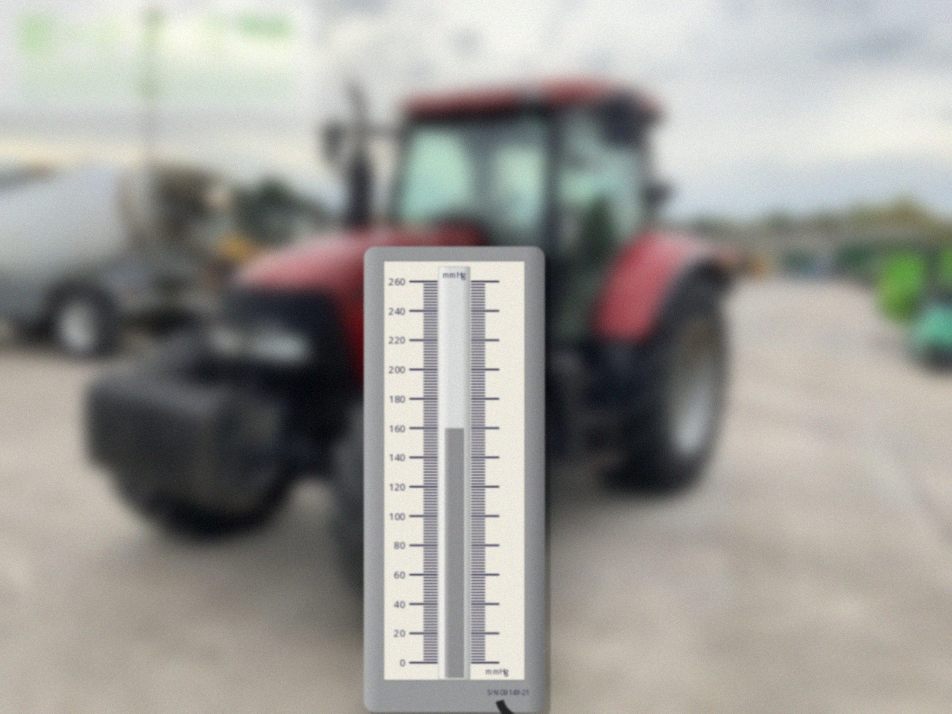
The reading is 160 mmHg
